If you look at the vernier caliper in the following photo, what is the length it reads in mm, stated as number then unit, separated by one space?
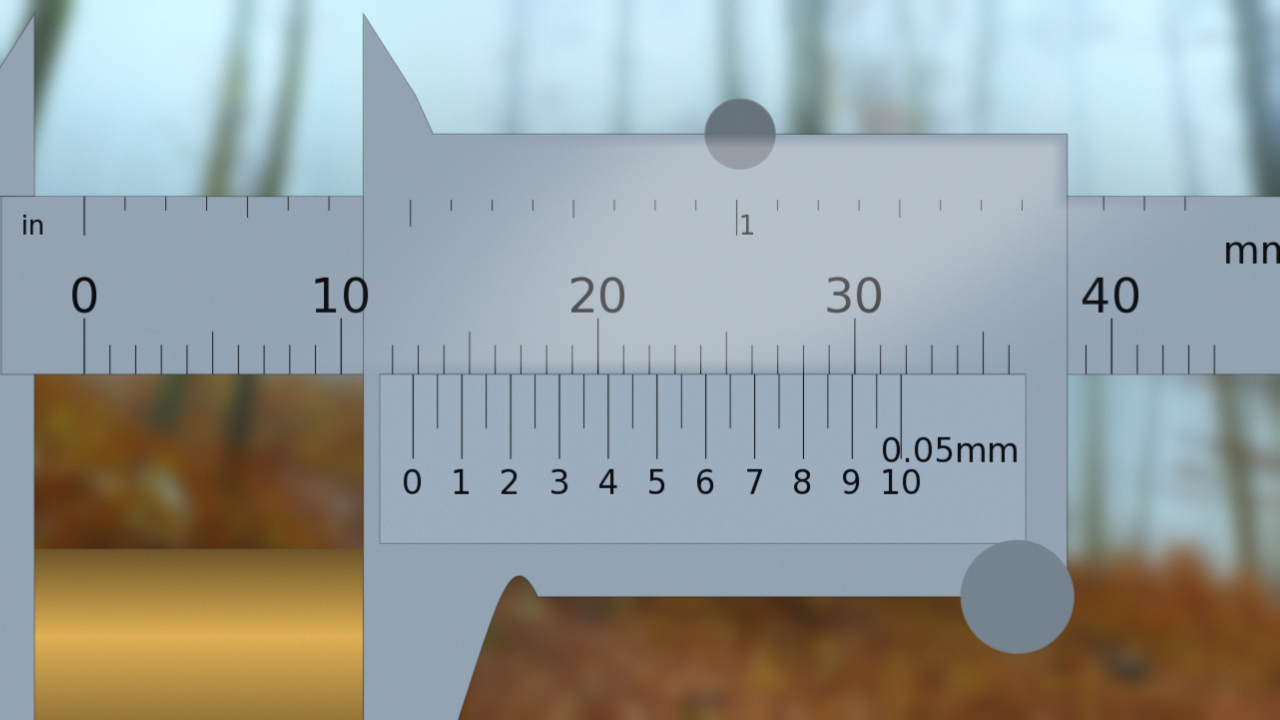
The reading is 12.80 mm
